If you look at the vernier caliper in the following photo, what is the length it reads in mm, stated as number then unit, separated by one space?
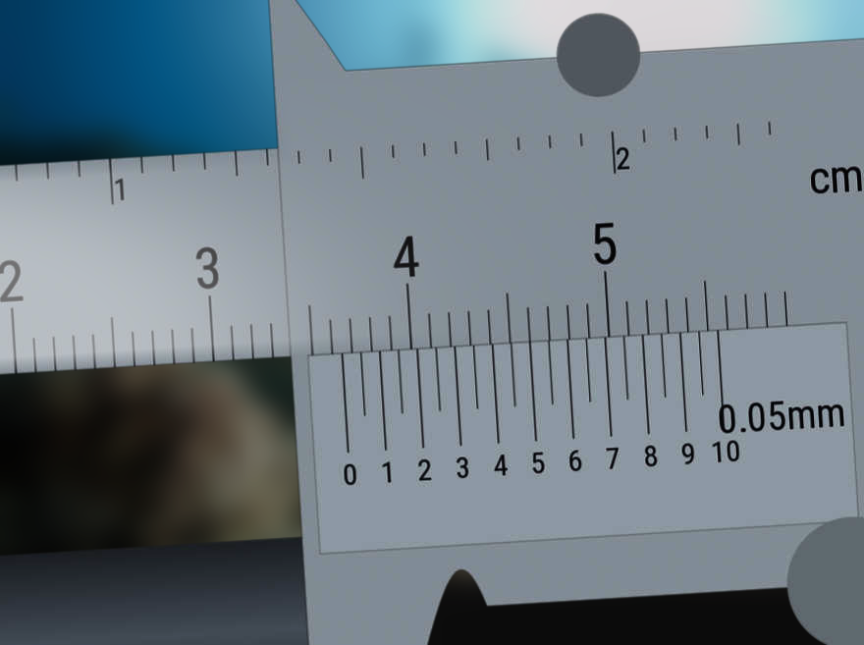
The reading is 36.5 mm
